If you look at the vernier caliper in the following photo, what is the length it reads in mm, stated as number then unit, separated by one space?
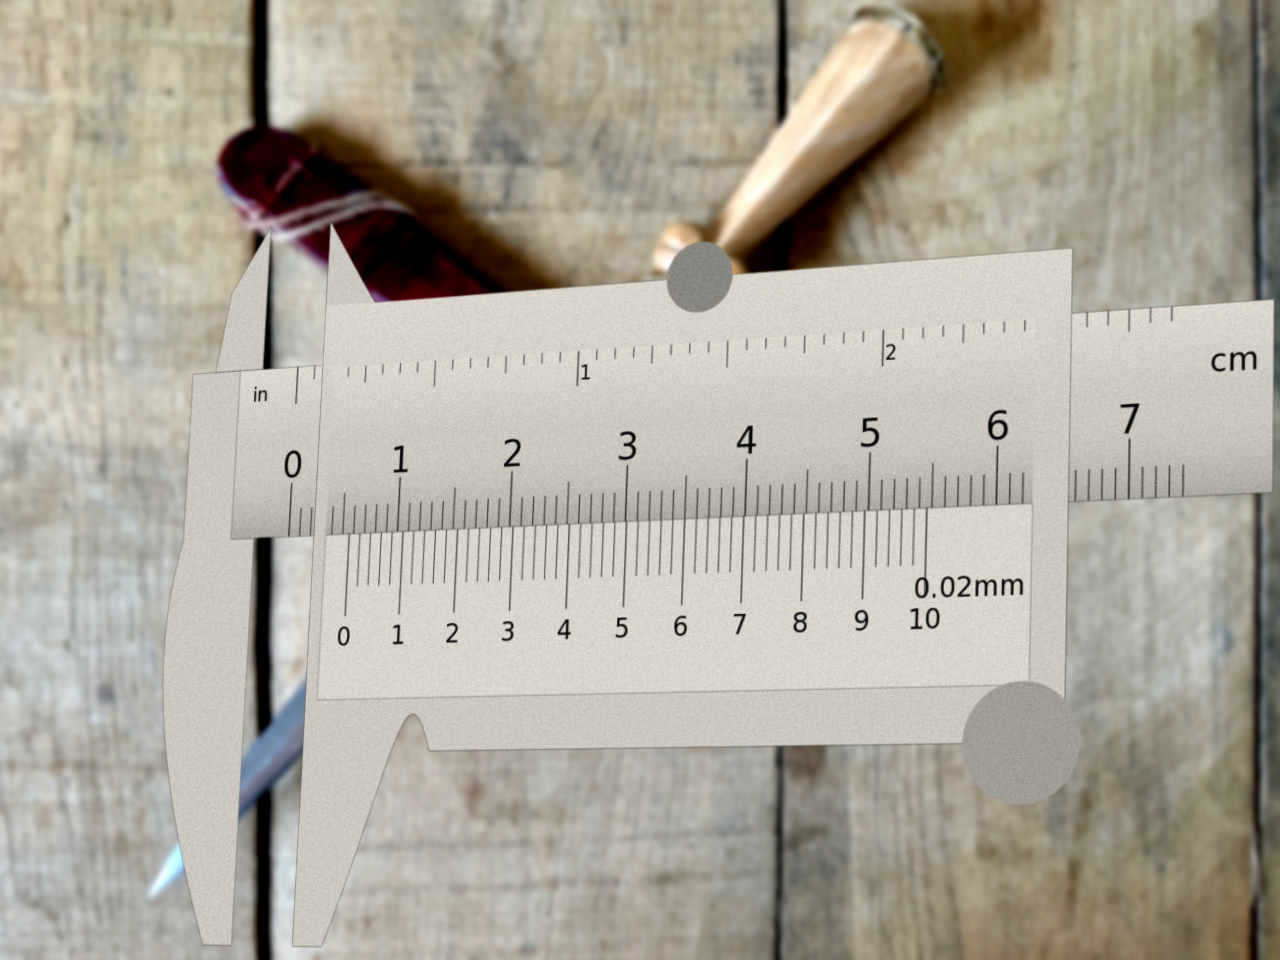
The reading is 5.6 mm
